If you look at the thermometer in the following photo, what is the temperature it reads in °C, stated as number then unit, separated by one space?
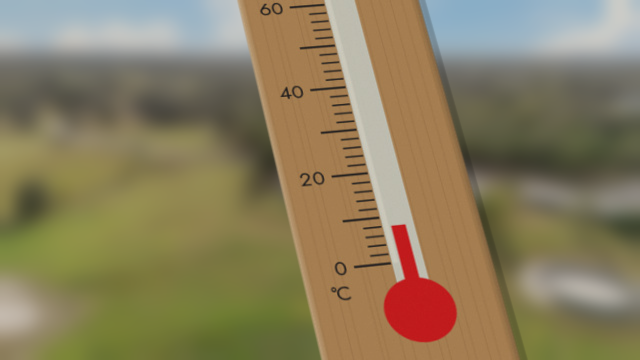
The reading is 8 °C
